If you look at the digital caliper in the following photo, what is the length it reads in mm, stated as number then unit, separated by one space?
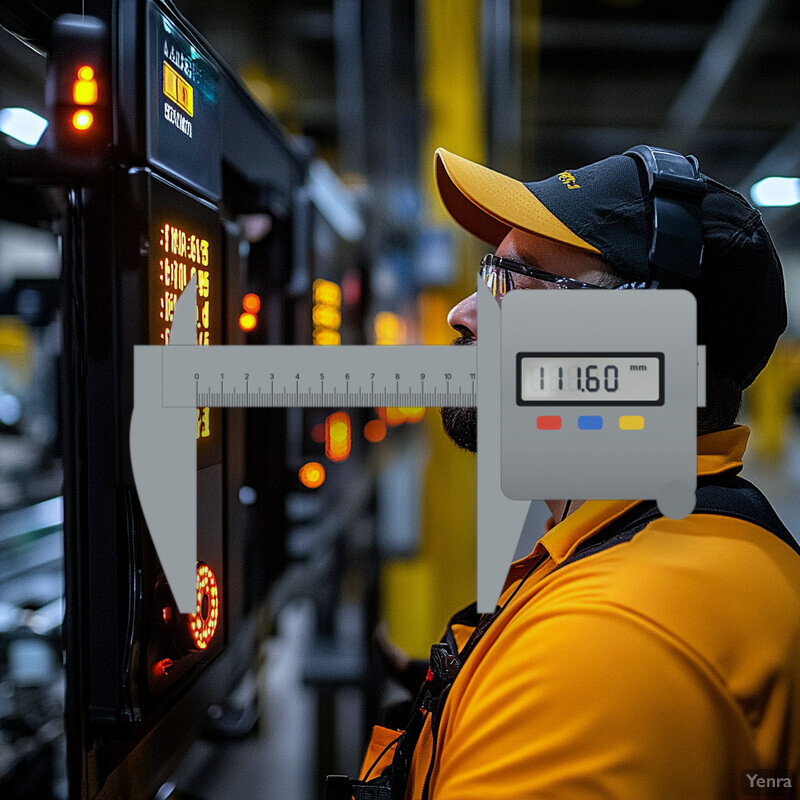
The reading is 111.60 mm
